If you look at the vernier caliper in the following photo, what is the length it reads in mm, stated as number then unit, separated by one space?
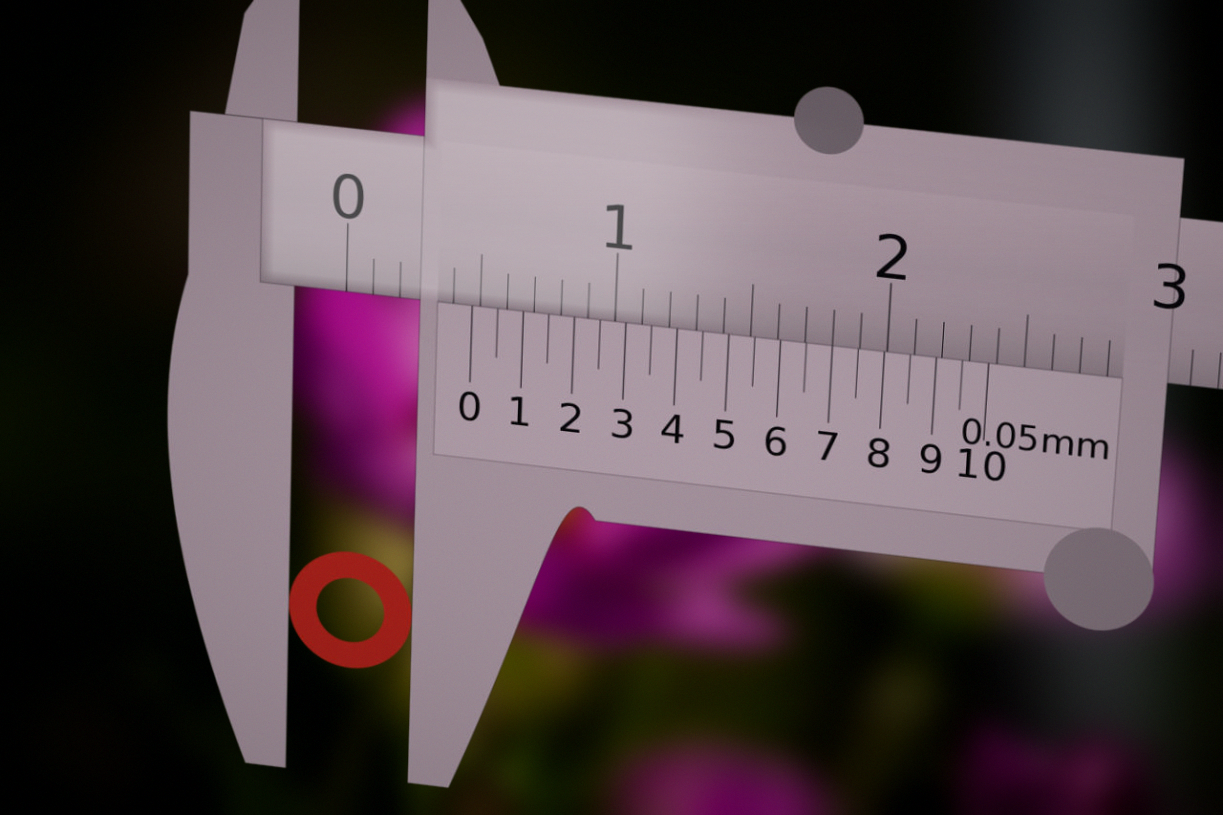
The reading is 4.70 mm
